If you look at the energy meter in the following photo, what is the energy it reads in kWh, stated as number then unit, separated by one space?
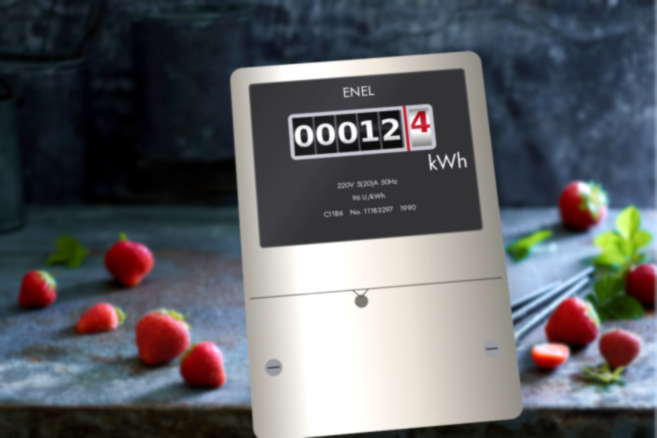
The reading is 12.4 kWh
